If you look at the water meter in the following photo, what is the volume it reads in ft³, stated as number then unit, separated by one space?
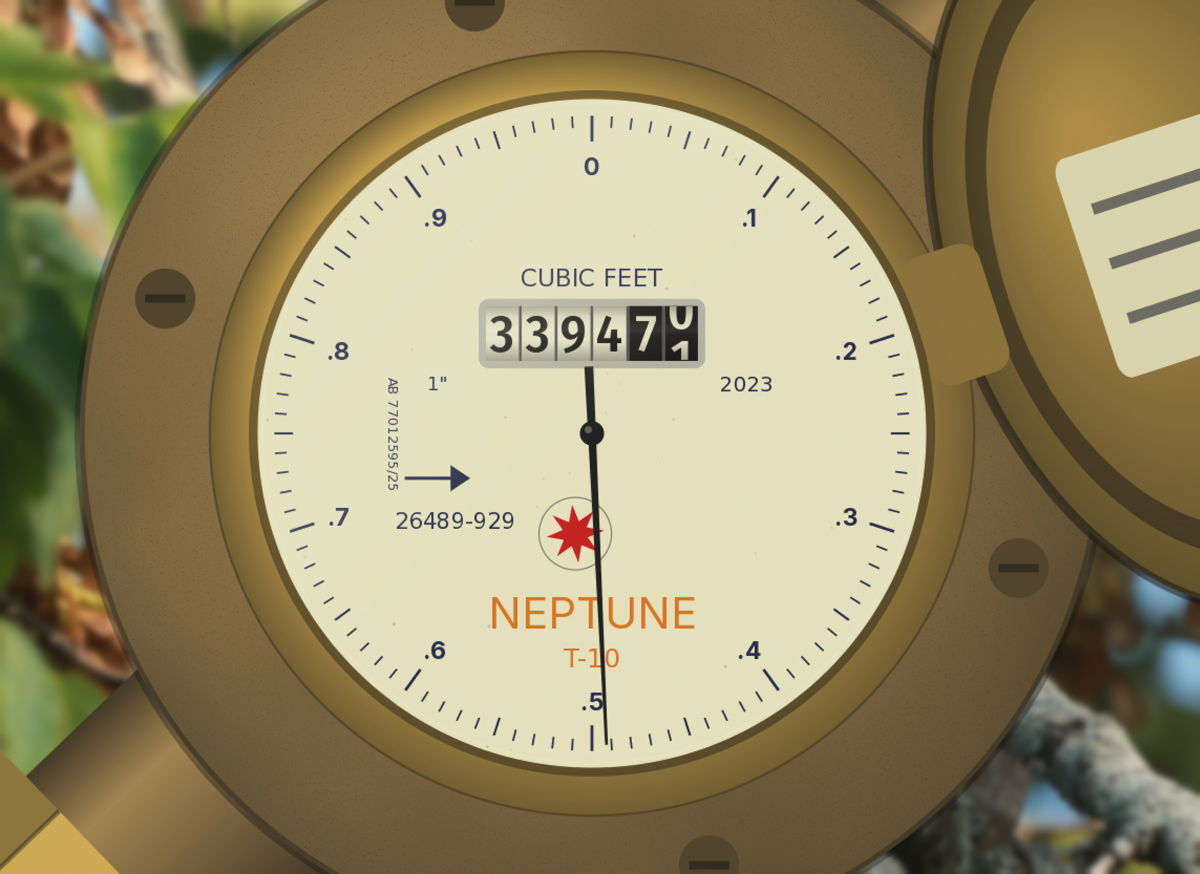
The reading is 339470.49 ft³
